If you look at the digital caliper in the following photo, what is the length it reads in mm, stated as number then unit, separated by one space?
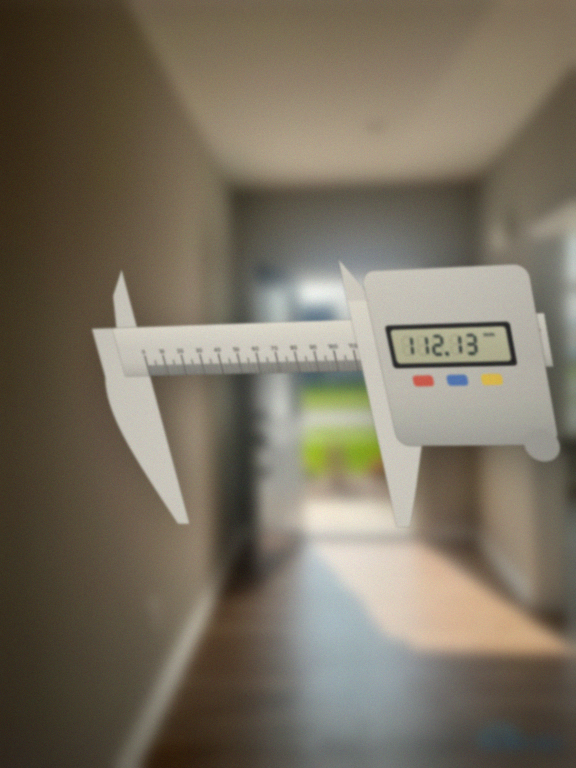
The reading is 112.13 mm
